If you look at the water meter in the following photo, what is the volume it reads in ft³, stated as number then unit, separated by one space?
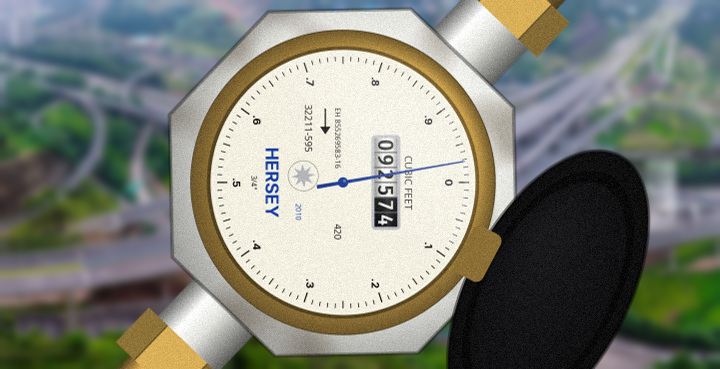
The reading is 92573.97 ft³
